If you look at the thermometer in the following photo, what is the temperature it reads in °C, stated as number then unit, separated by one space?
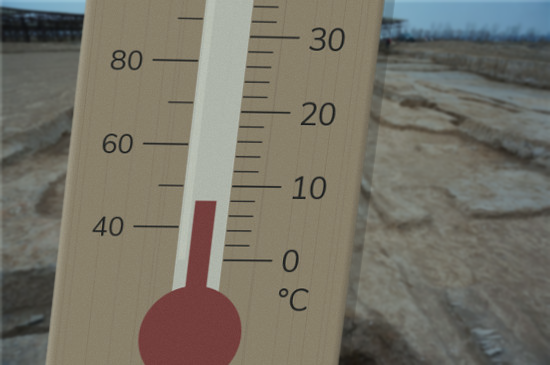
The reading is 8 °C
